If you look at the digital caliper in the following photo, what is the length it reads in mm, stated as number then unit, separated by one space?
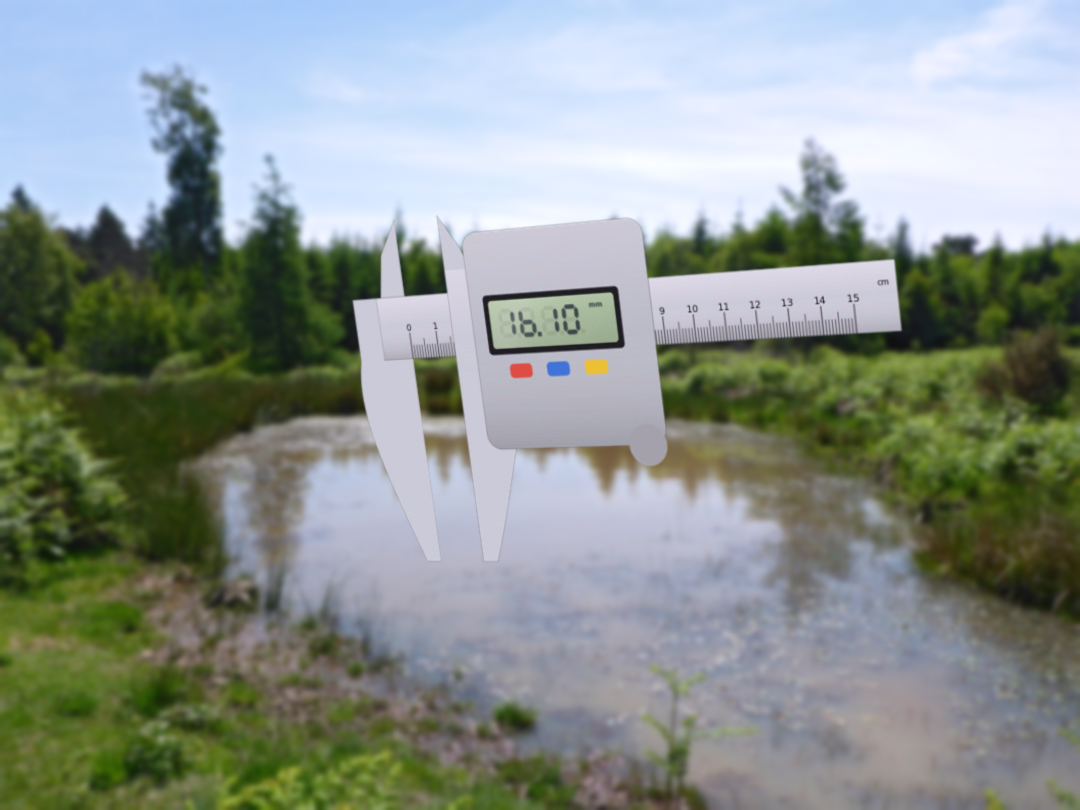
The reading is 16.10 mm
